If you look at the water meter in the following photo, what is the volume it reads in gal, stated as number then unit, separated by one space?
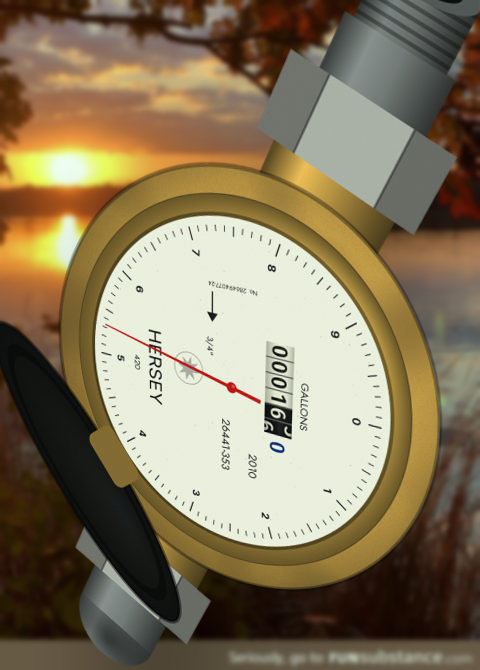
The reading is 1655.3 gal
